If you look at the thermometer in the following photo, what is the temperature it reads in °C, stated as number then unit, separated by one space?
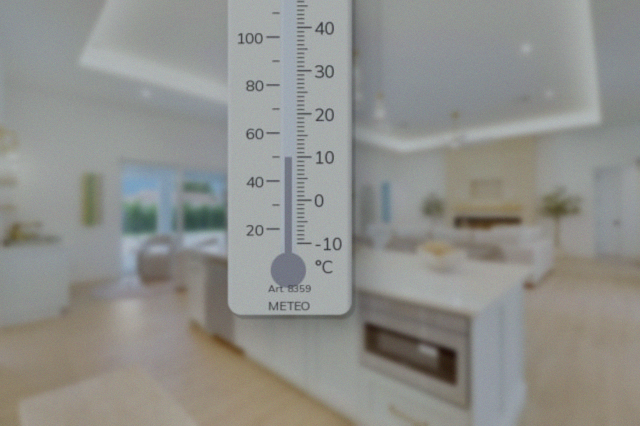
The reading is 10 °C
